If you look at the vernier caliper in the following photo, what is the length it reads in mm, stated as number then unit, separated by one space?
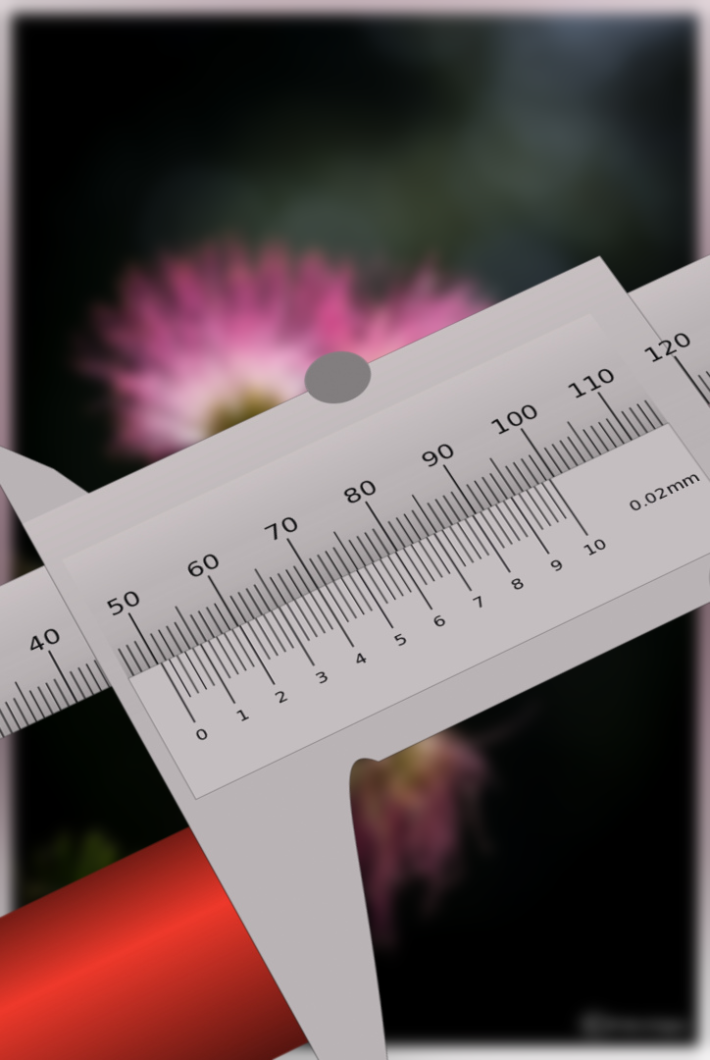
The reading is 50.4 mm
